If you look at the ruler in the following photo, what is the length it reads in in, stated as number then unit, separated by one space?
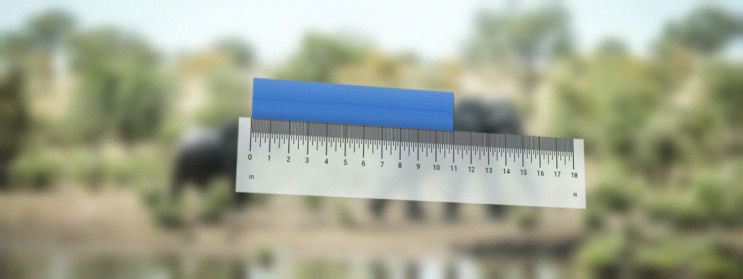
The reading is 11 in
